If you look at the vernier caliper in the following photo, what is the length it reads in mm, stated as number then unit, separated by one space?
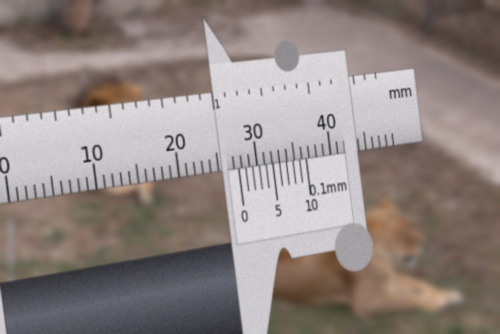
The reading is 27.6 mm
